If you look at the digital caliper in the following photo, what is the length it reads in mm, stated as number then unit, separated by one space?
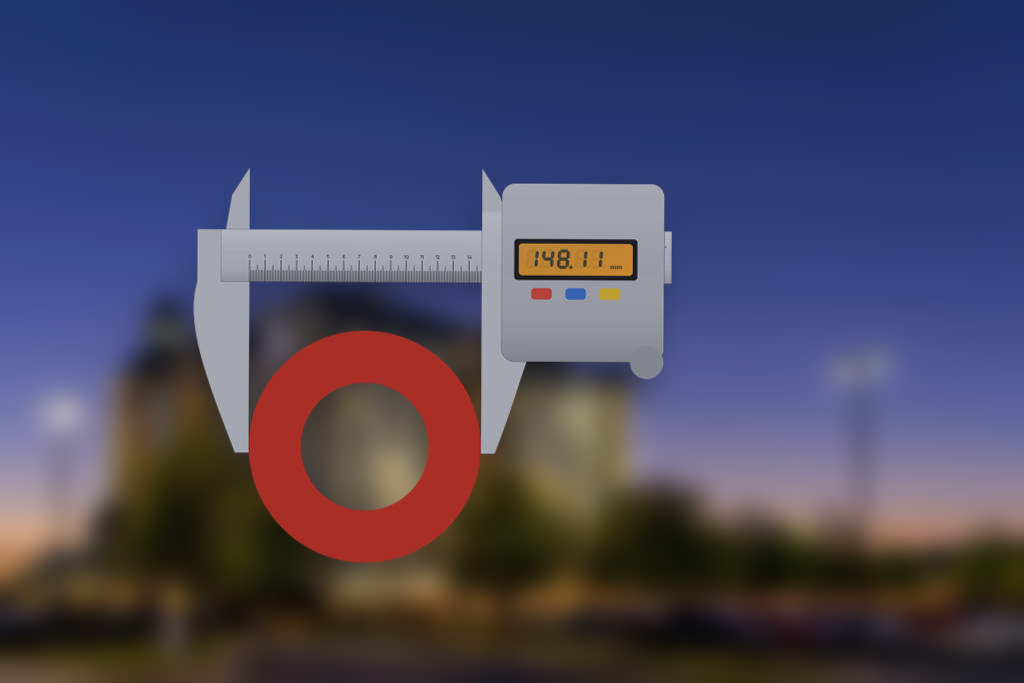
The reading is 148.11 mm
